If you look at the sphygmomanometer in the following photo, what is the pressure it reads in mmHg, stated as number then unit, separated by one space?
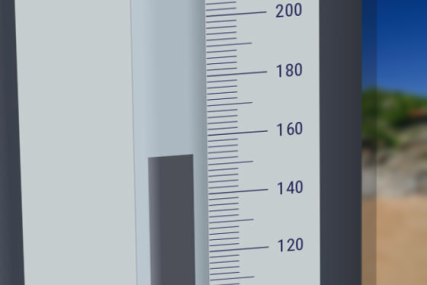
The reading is 154 mmHg
